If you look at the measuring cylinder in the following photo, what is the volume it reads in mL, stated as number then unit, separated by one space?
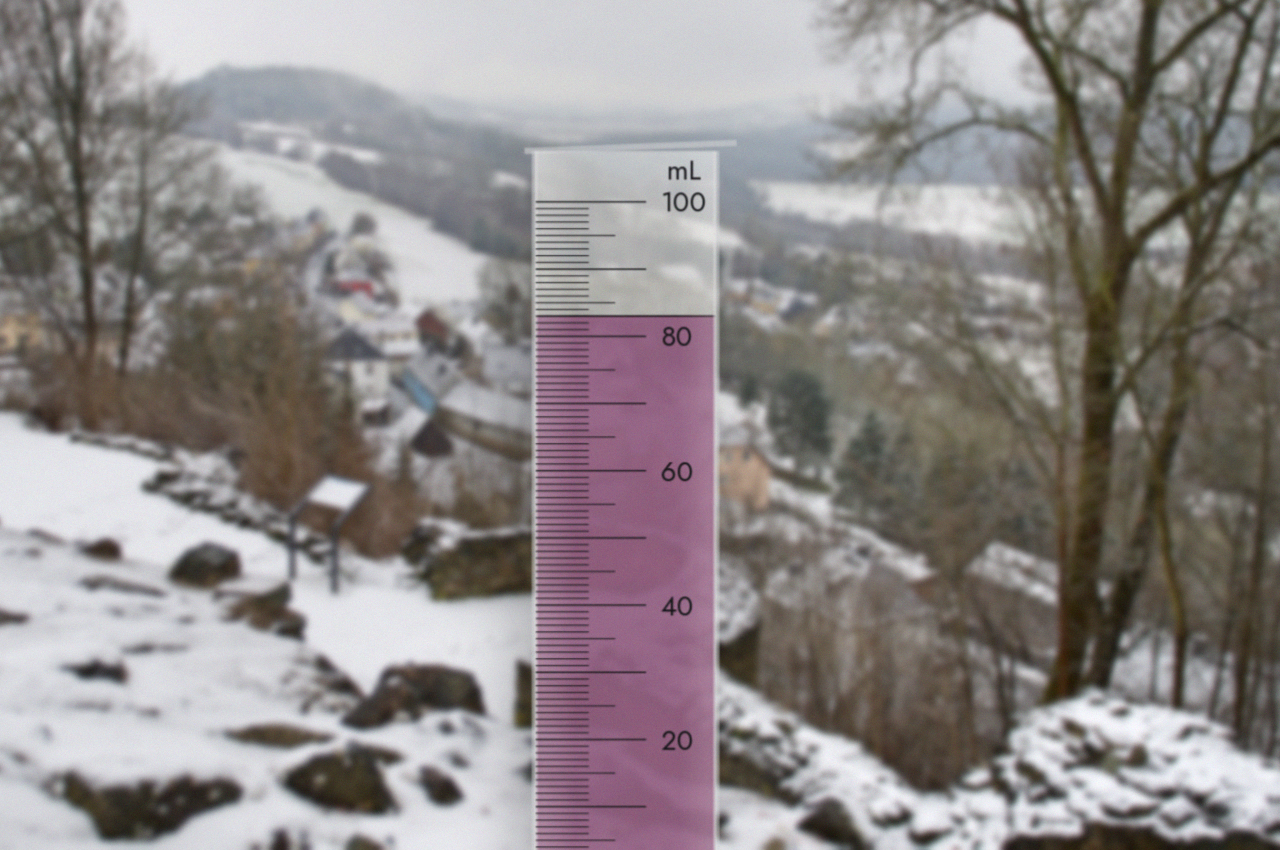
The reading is 83 mL
